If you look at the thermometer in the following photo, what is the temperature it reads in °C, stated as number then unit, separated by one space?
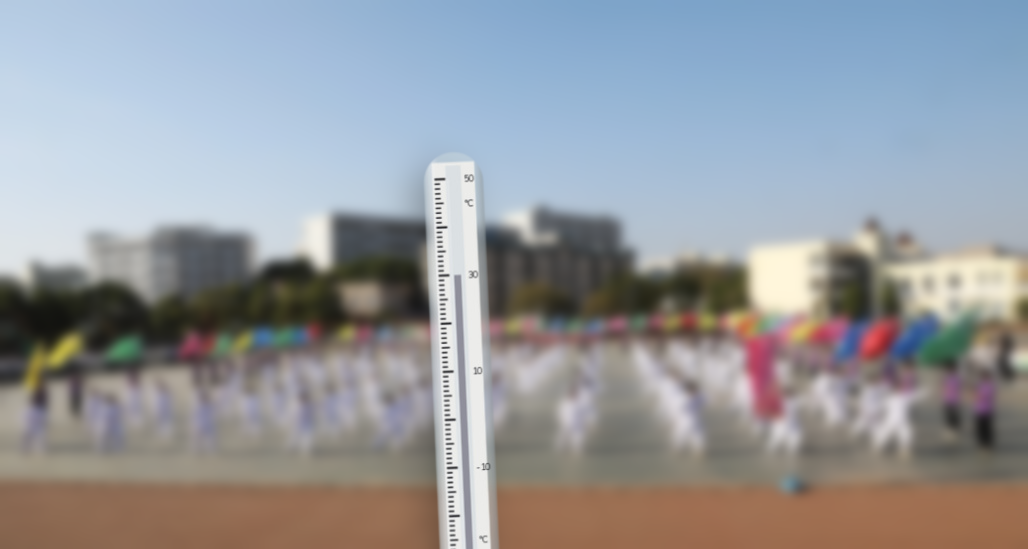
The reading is 30 °C
